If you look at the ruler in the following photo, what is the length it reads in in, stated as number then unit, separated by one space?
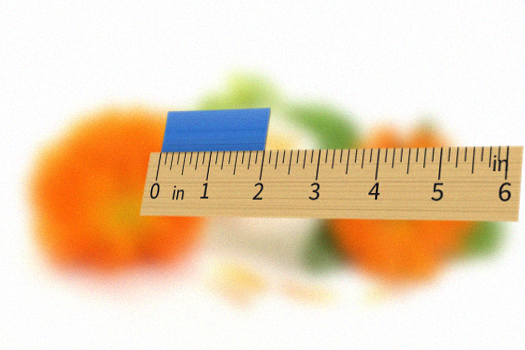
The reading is 2 in
